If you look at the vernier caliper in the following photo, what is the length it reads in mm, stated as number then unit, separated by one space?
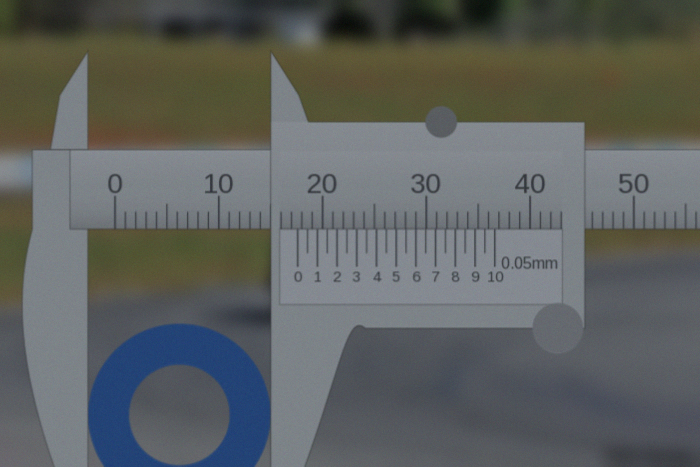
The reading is 17.6 mm
